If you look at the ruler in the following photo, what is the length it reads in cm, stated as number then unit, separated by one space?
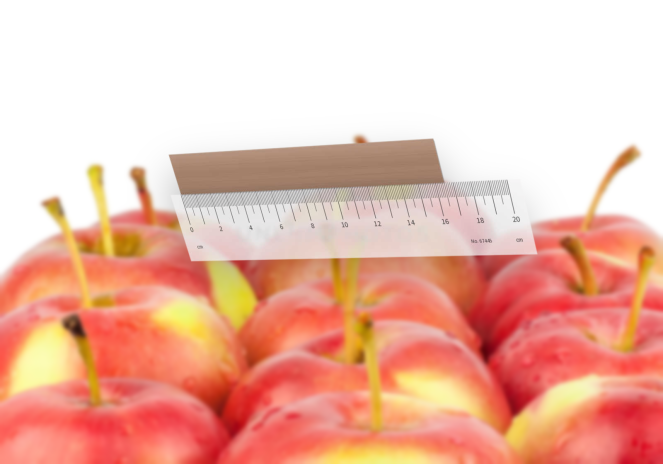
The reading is 16.5 cm
